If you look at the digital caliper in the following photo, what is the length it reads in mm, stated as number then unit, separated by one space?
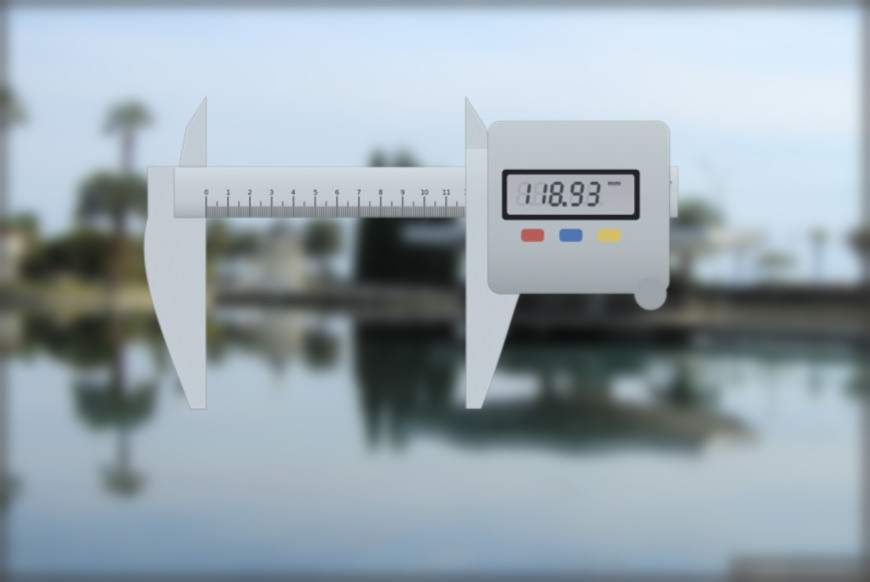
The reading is 118.93 mm
